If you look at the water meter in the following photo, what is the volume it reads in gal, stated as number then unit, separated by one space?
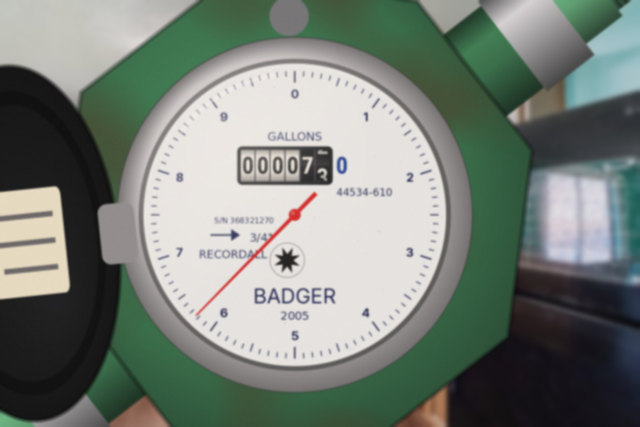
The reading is 726.2 gal
